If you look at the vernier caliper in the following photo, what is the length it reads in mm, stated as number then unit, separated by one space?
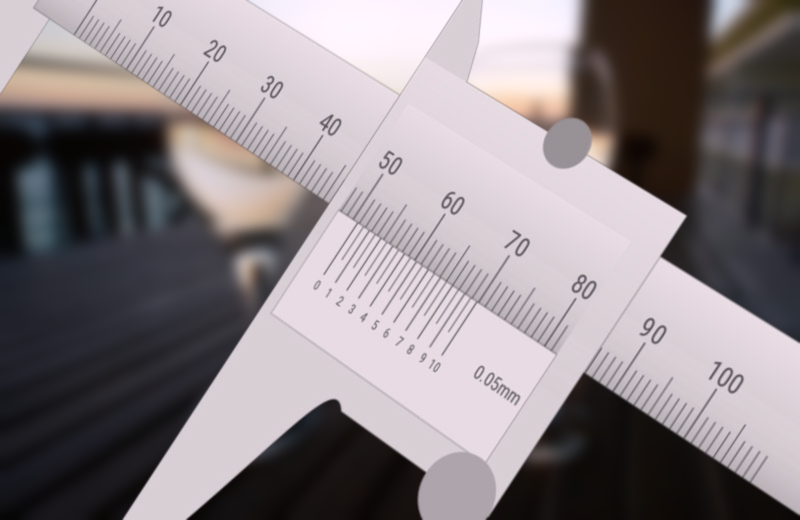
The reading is 50.8 mm
